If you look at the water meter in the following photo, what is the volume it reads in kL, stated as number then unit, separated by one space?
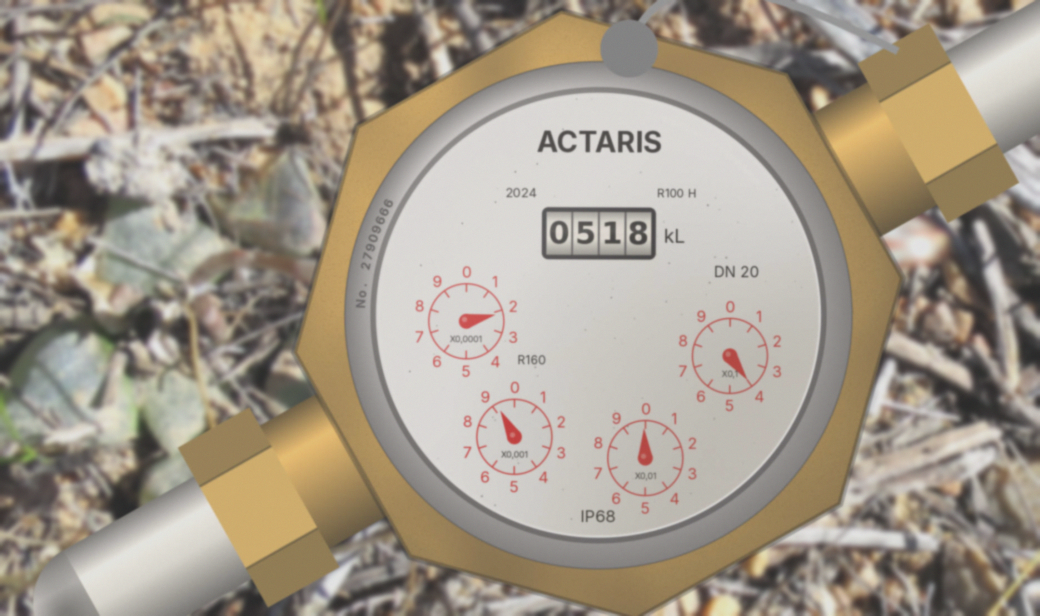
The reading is 518.3992 kL
